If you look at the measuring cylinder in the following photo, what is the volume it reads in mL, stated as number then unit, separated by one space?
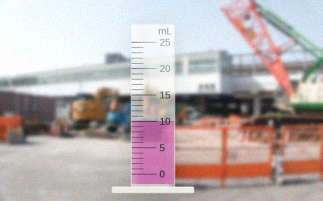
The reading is 10 mL
